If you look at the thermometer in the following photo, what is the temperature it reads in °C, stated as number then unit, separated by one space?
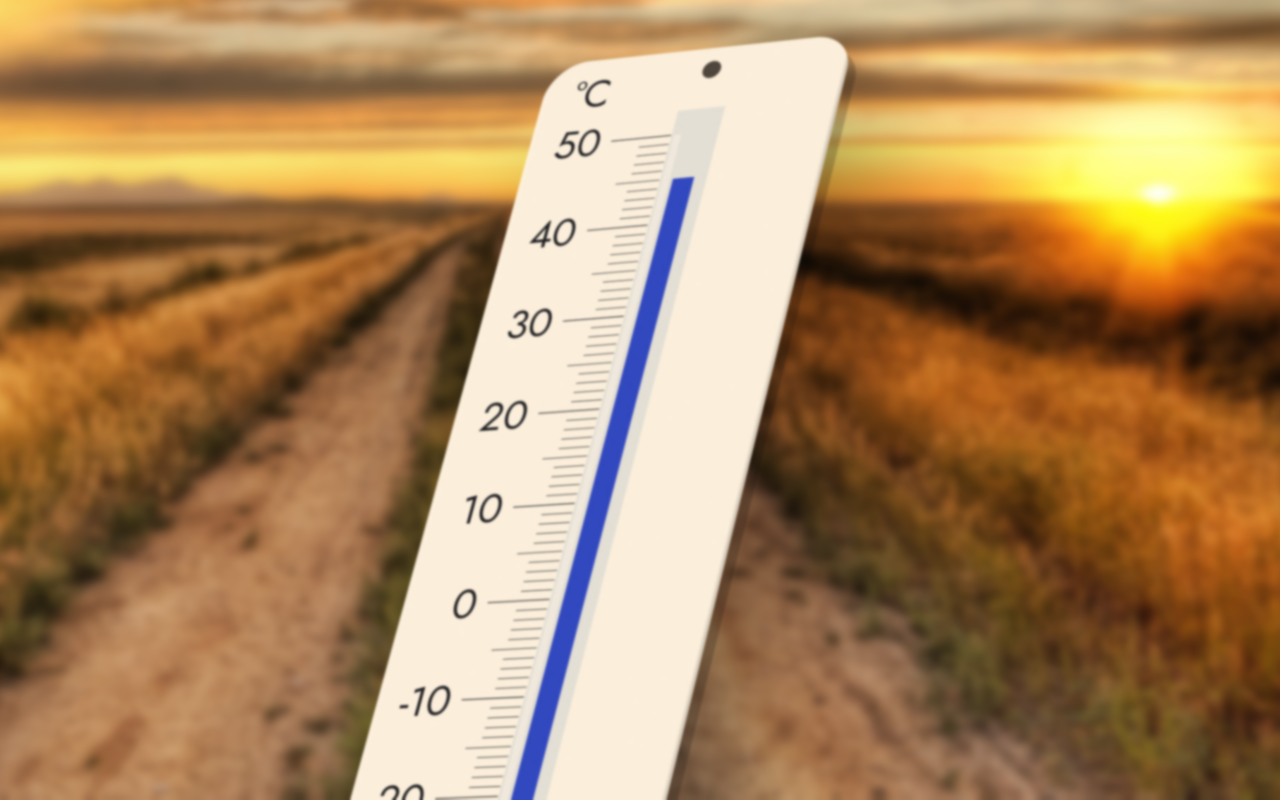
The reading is 45 °C
